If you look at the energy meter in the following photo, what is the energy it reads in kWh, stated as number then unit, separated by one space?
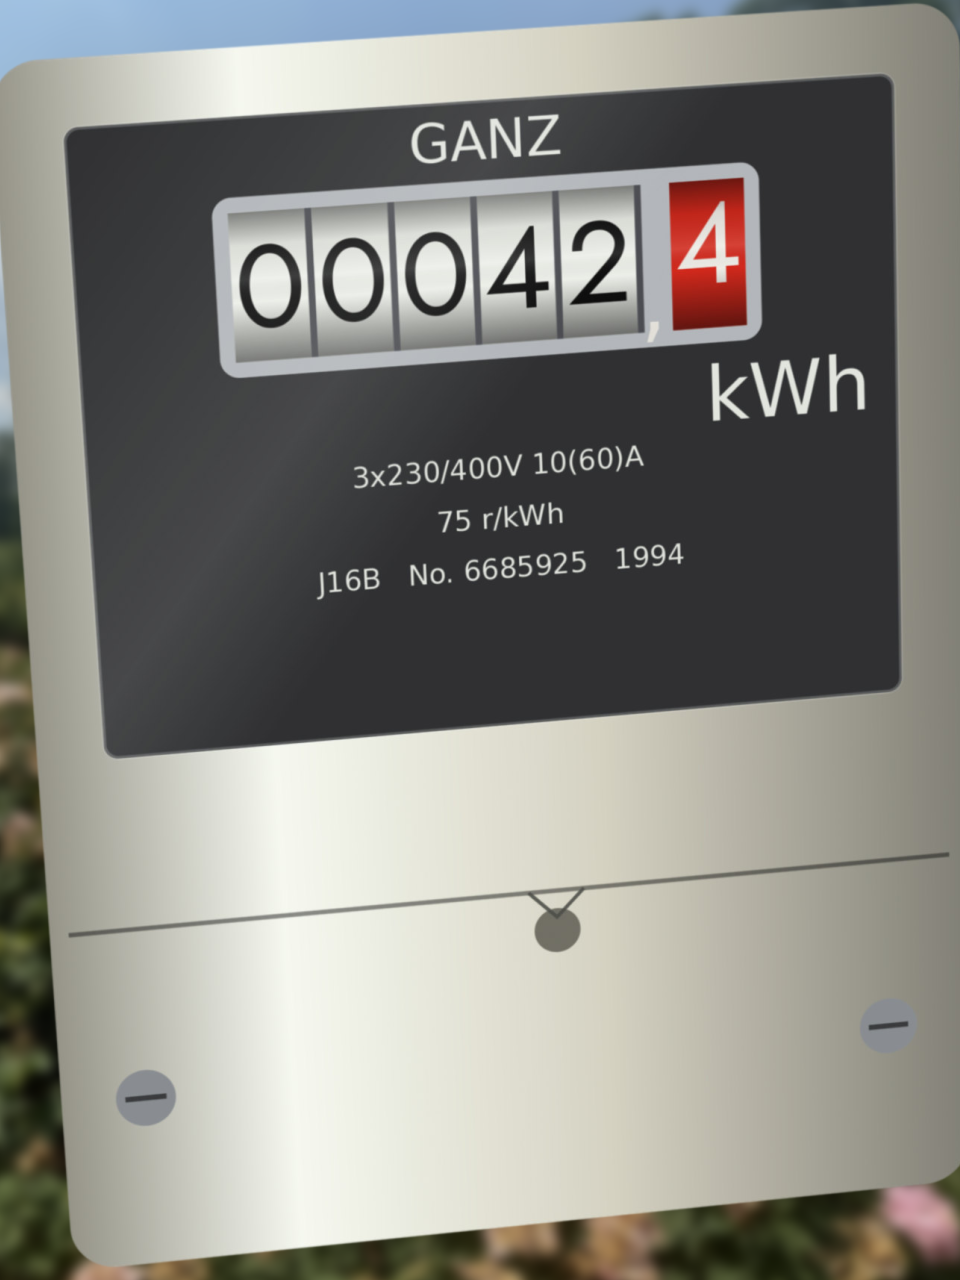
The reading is 42.4 kWh
